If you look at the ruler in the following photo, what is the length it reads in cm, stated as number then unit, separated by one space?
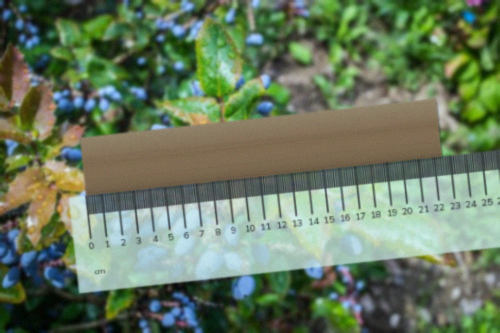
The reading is 22.5 cm
